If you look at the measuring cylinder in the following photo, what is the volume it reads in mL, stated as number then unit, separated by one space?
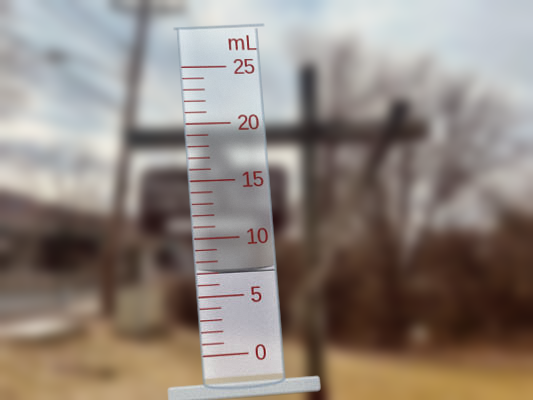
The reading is 7 mL
